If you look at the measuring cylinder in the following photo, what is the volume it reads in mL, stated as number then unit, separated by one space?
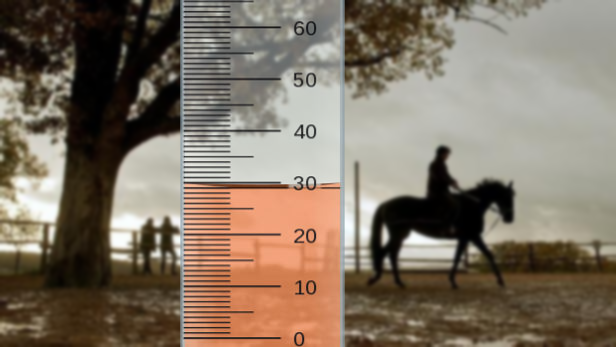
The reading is 29 mL
